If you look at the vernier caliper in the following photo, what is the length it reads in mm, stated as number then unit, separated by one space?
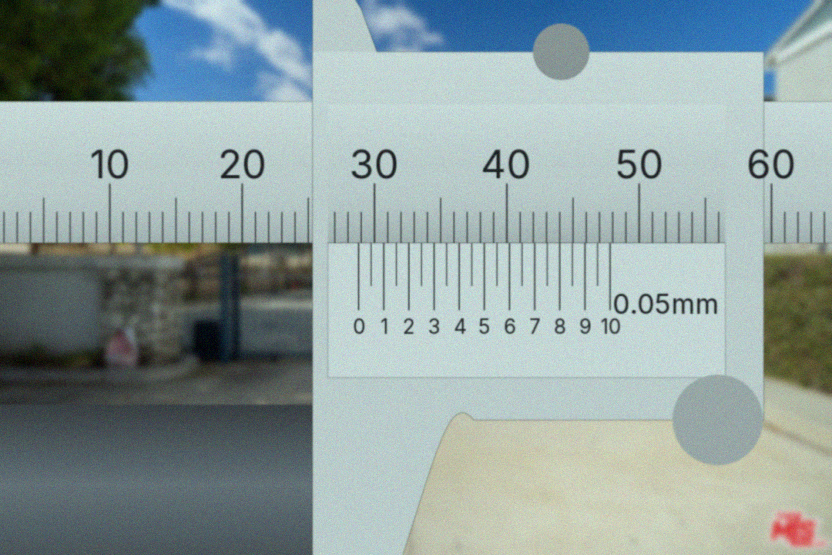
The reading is 28.8 mm
